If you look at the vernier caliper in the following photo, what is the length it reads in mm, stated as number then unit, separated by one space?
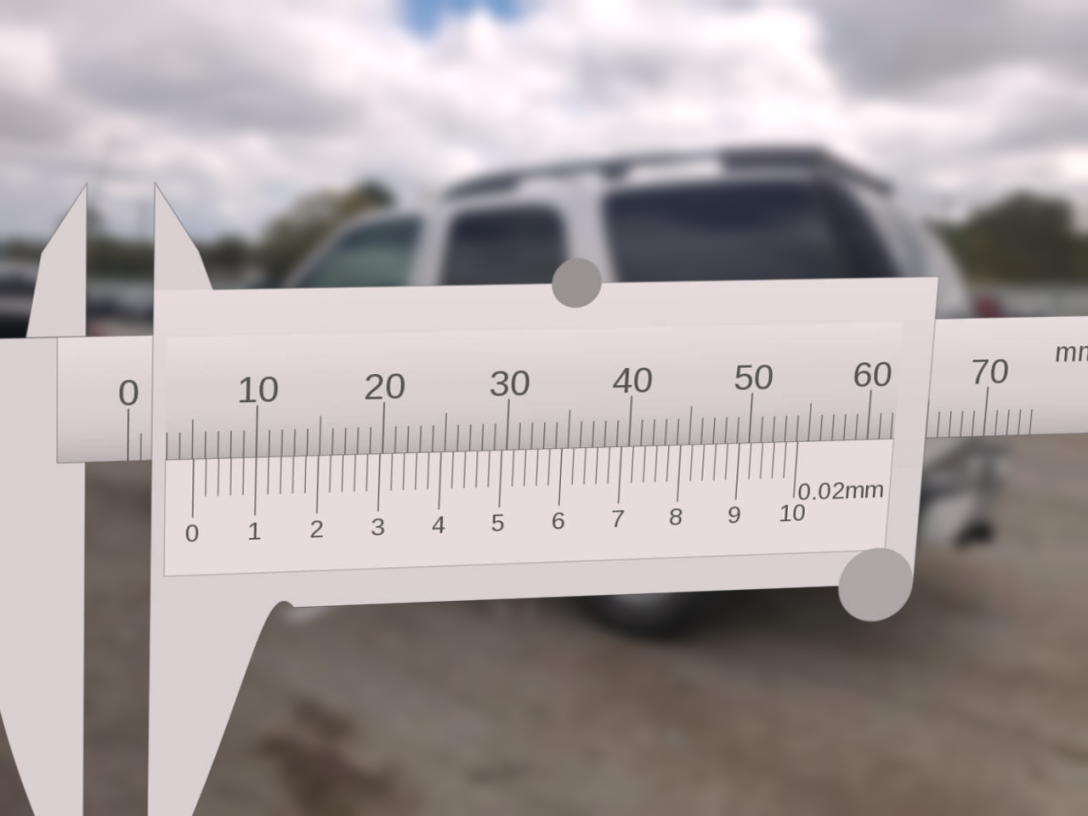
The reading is 5.1 mm
